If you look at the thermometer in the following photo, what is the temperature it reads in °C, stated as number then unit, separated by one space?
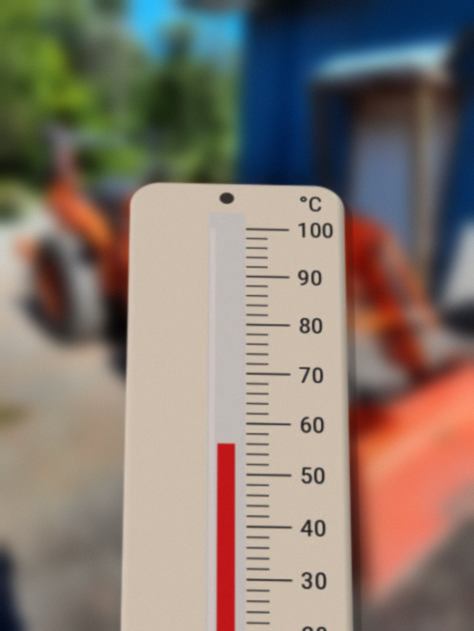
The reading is 56 °C
